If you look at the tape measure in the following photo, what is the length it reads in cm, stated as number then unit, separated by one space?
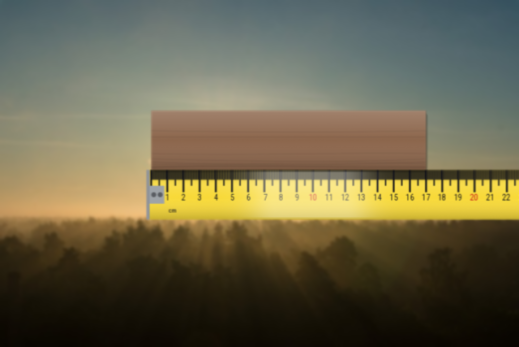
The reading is 17 cm
